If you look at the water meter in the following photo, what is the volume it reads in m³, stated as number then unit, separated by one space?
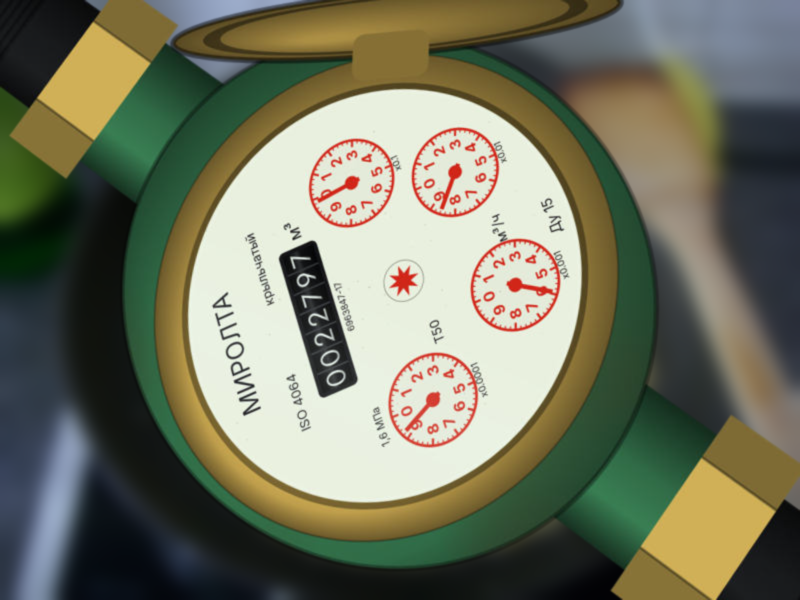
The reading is 22796.9859 m³
